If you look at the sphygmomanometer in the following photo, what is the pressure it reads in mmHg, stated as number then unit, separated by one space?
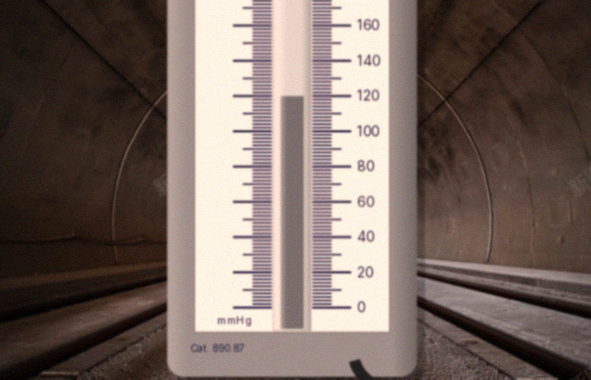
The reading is 120 mmHg
